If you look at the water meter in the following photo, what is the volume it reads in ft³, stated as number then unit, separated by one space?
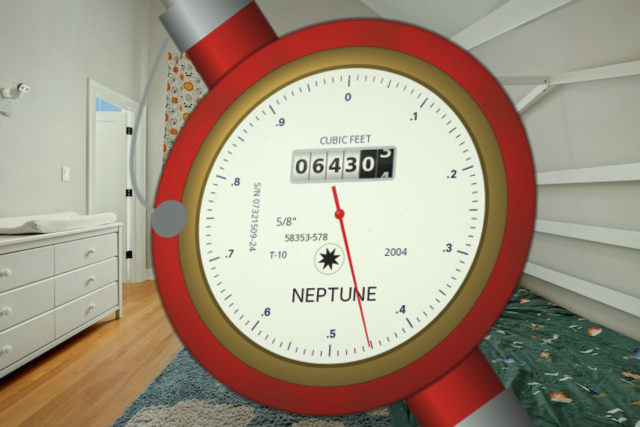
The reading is 64303.45 ft³
